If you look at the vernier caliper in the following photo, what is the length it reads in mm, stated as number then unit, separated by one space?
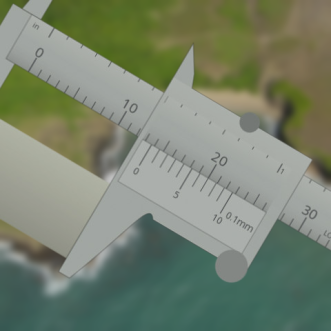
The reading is 13.7 mm
